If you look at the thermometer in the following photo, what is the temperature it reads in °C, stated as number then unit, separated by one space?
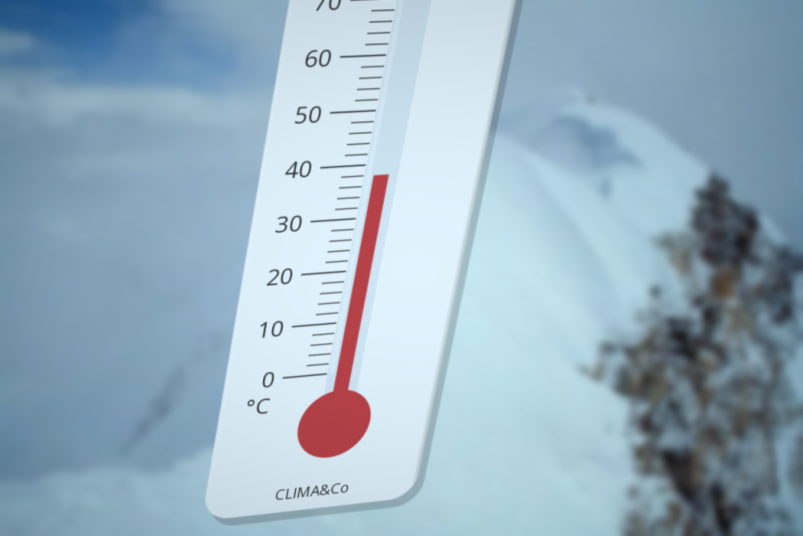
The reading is 38 °C
